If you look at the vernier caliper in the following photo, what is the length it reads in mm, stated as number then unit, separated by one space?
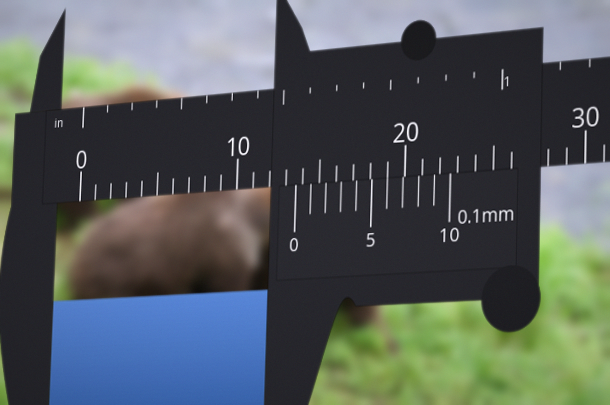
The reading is 13.6 mm
